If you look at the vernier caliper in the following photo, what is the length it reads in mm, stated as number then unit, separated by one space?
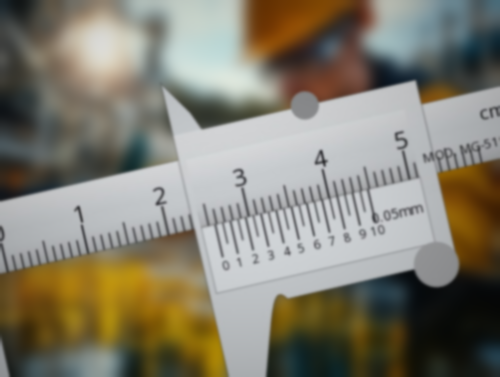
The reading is 25.8 mm
